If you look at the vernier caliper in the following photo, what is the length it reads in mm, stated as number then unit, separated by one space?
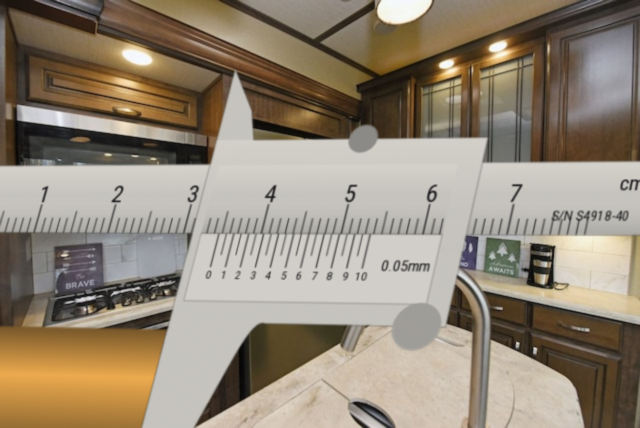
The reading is 34.6 mm
